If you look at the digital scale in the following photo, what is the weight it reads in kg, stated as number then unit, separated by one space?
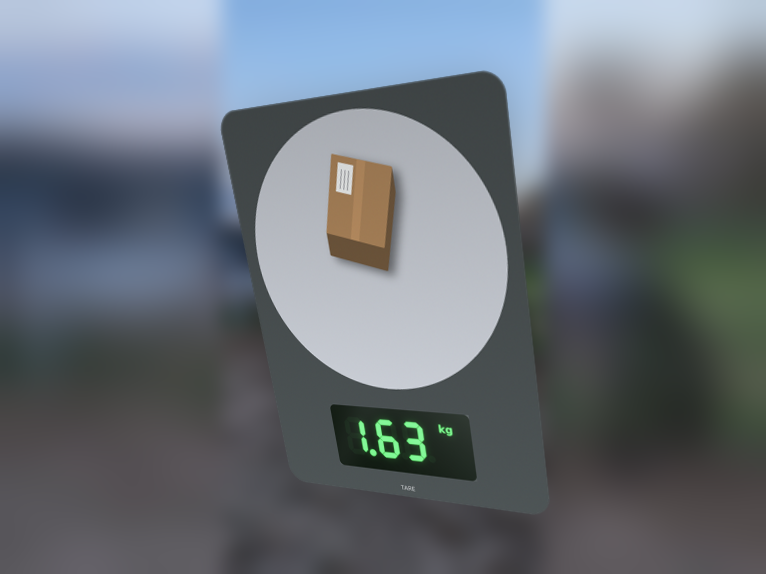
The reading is 1.63 kg
